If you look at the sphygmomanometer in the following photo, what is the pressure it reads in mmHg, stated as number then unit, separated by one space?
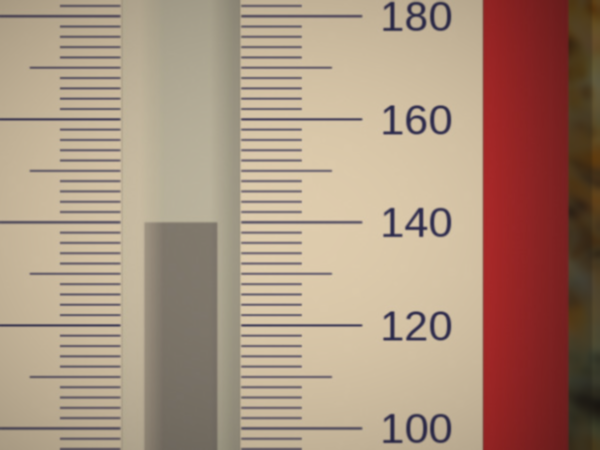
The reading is 140 mmHg
